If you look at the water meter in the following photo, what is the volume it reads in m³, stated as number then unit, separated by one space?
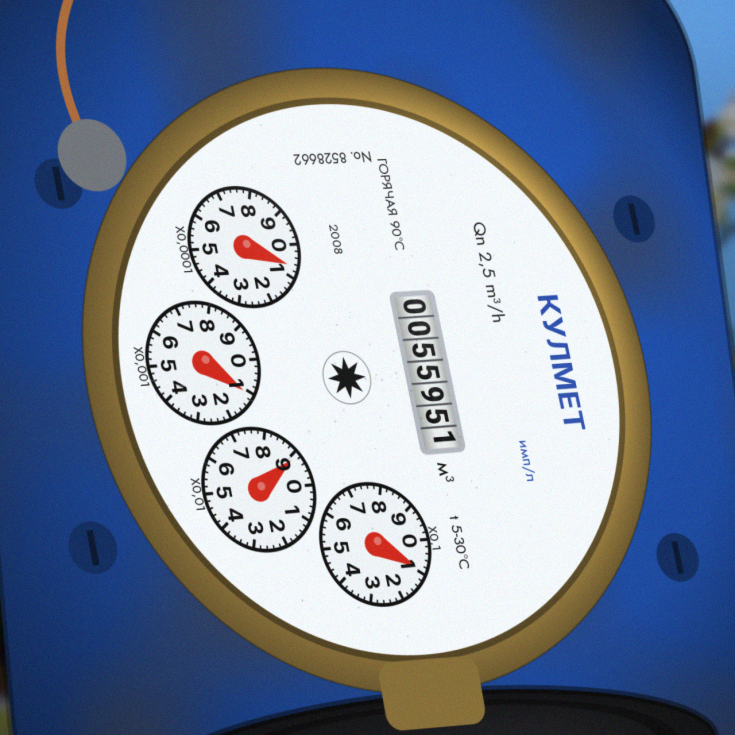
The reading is 55951.0910 m³
